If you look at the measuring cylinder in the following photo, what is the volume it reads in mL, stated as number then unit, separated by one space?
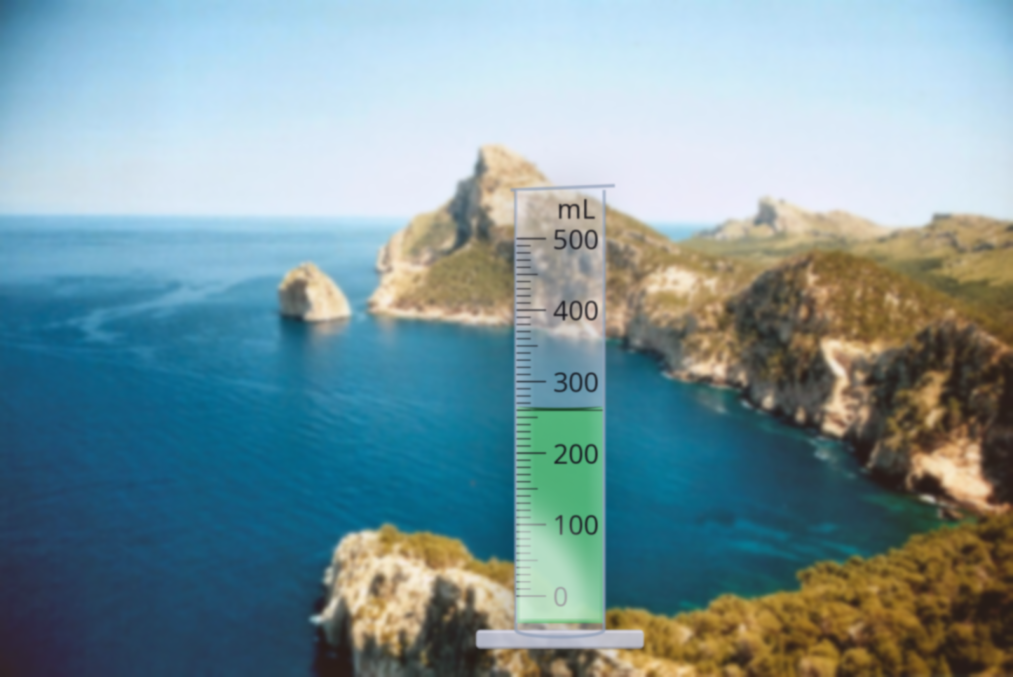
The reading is 260 mL
